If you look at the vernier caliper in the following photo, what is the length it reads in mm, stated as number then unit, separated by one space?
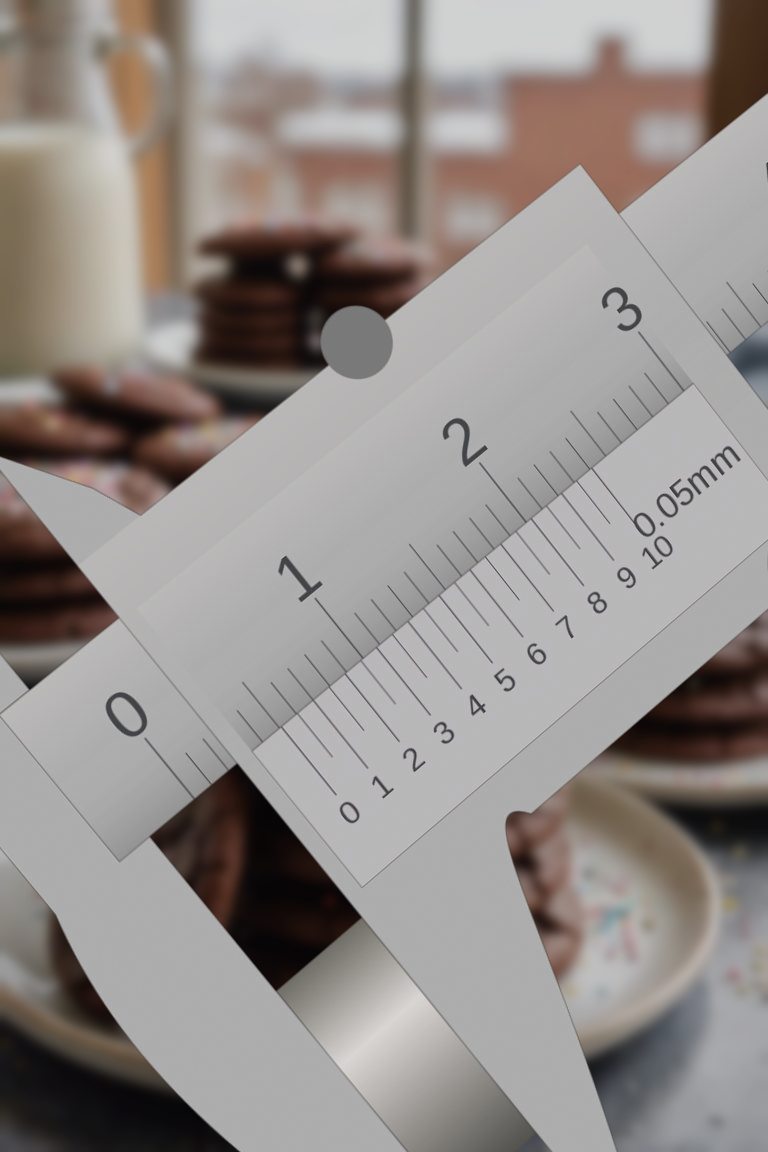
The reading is 5.1 mm
